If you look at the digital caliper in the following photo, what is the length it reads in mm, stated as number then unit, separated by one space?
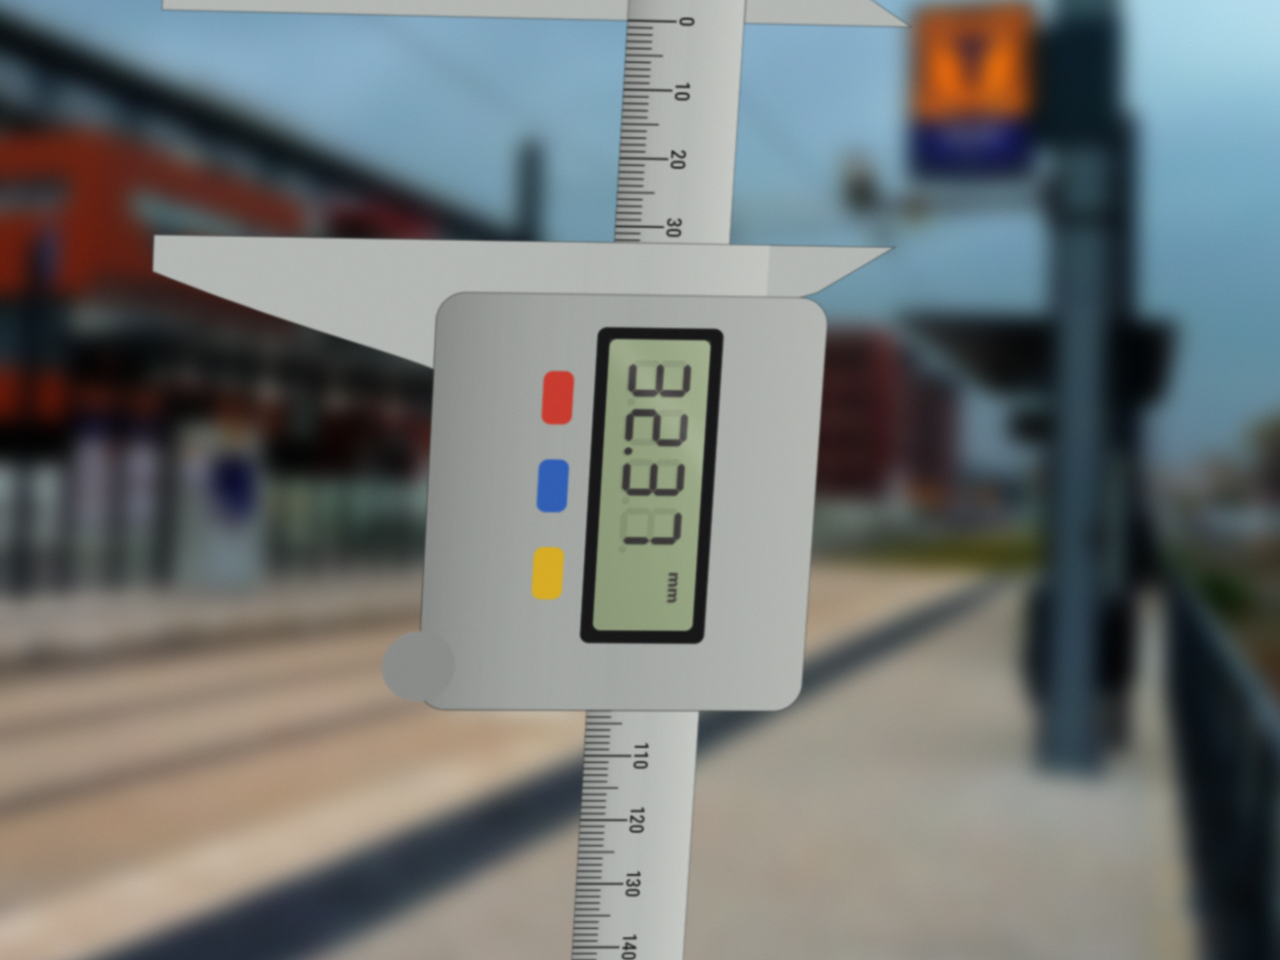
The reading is 32.37 mm
